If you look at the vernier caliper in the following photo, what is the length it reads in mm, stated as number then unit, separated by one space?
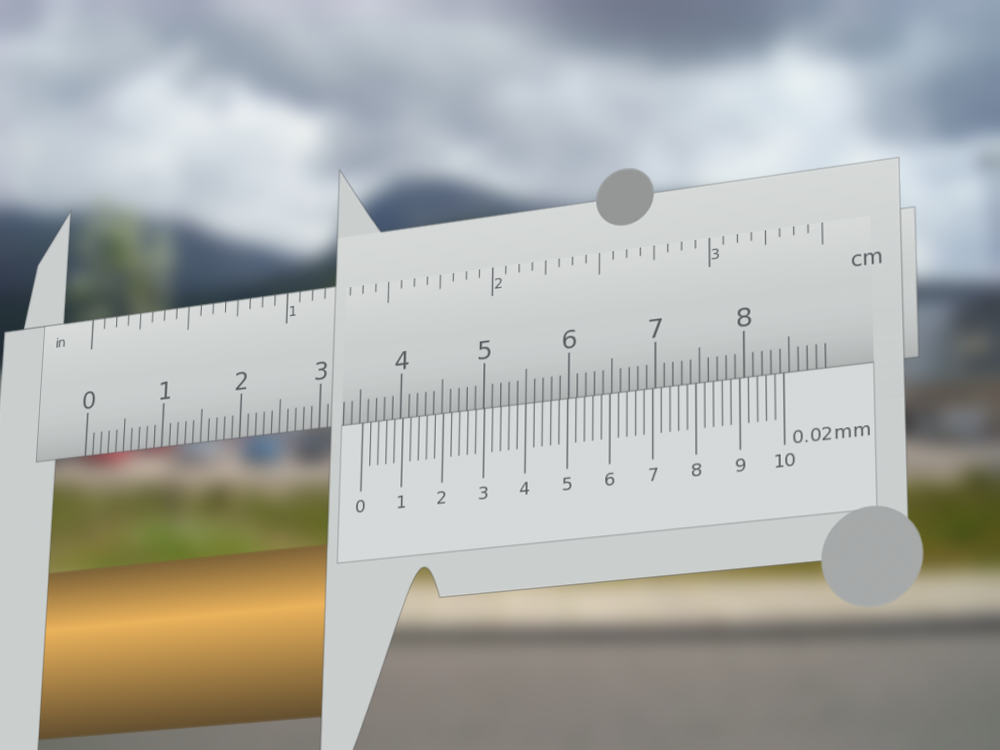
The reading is 35.4 mm
